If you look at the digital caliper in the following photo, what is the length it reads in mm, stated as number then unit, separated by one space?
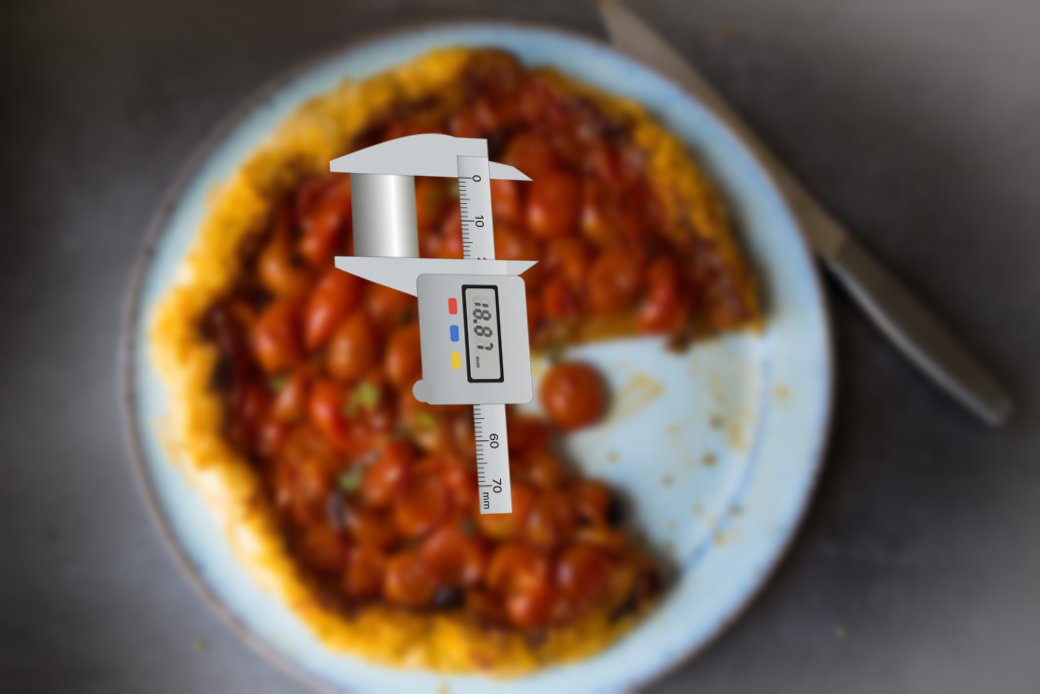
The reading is 18.87 mm
